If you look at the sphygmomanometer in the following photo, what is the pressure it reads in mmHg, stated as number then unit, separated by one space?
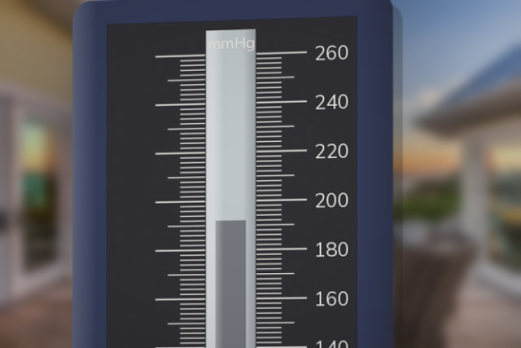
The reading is 192 mmHg
